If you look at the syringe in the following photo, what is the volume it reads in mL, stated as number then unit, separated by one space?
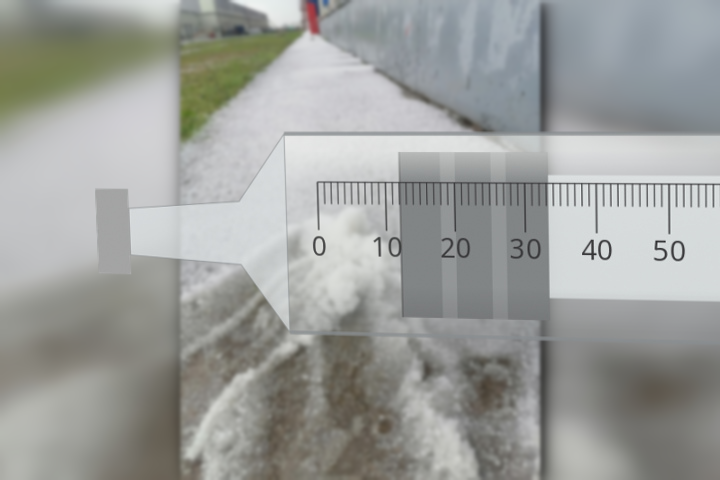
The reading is 12 mL
